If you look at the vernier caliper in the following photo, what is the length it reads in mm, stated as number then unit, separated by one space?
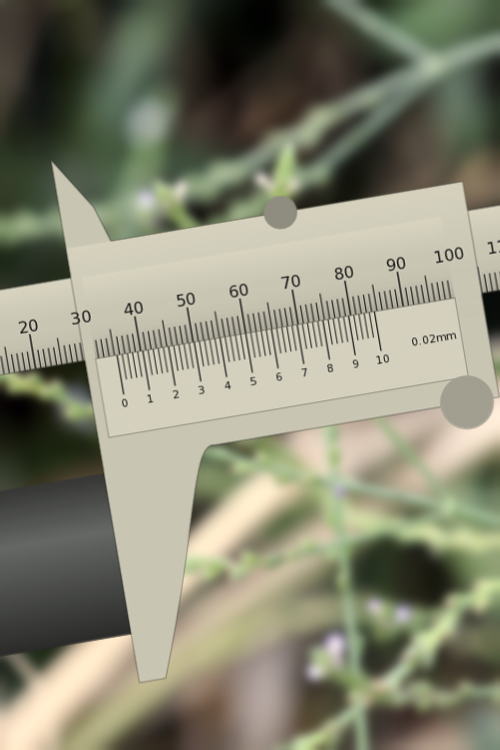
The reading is 35.5 mm
